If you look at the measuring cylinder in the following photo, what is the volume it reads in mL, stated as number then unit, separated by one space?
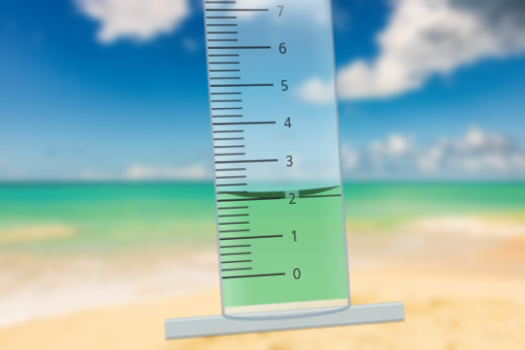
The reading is 2 mL
